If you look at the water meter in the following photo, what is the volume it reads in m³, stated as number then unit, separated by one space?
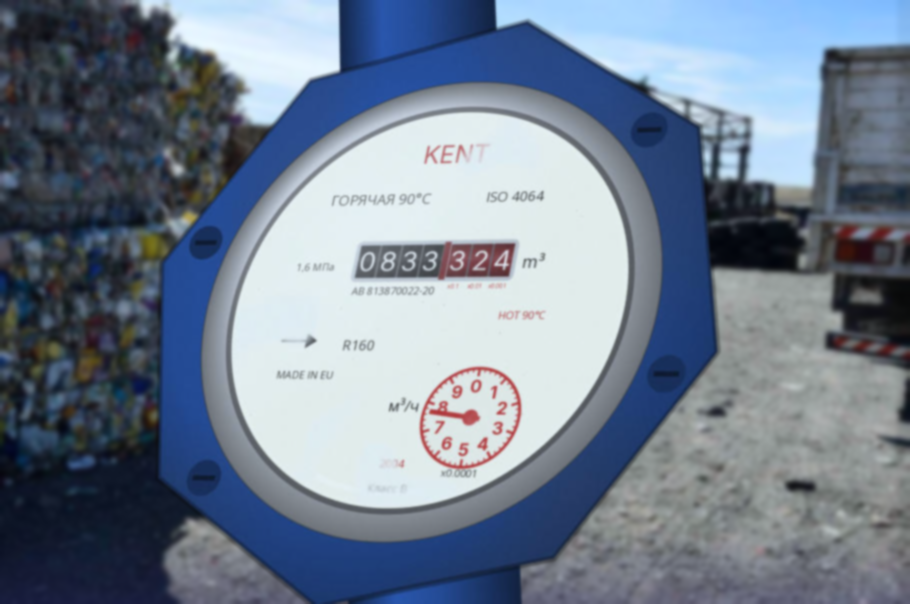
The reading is 833.3247 m³
